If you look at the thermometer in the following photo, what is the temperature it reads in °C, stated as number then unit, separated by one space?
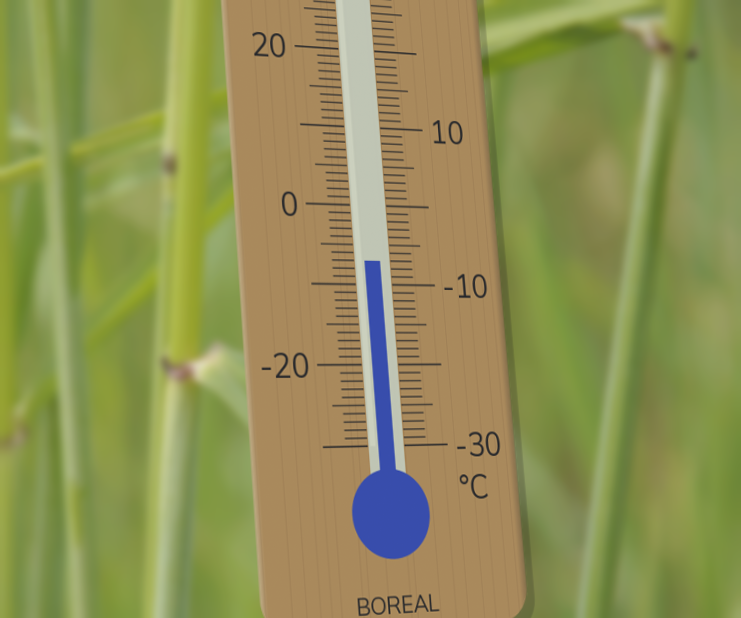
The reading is -7 °C
